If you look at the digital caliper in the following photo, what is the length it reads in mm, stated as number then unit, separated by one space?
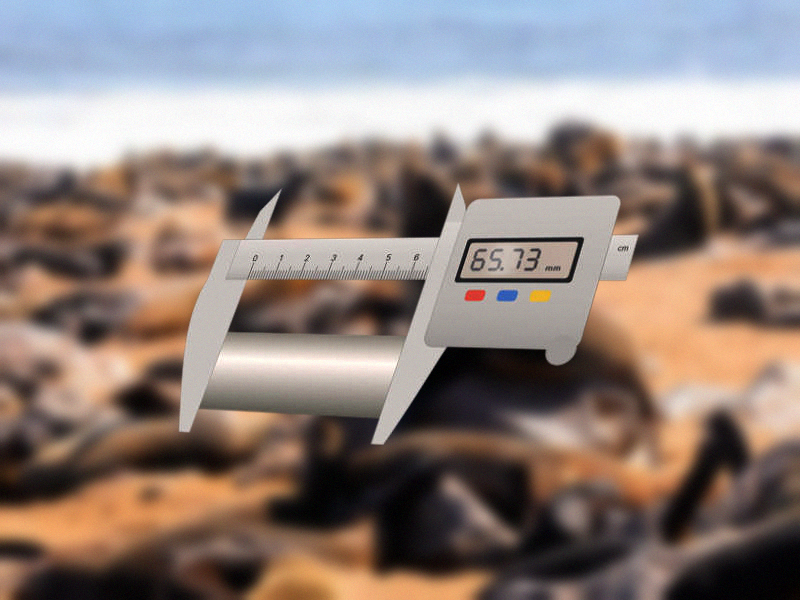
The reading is 65.73 mm
